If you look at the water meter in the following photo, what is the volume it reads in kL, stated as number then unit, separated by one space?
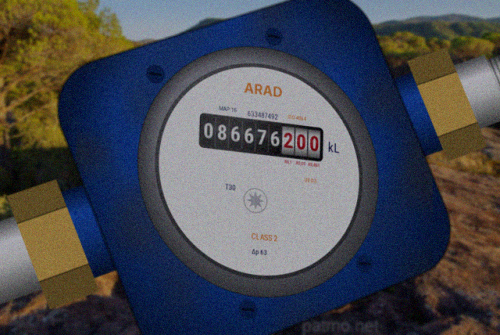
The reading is 86676.200 kL
